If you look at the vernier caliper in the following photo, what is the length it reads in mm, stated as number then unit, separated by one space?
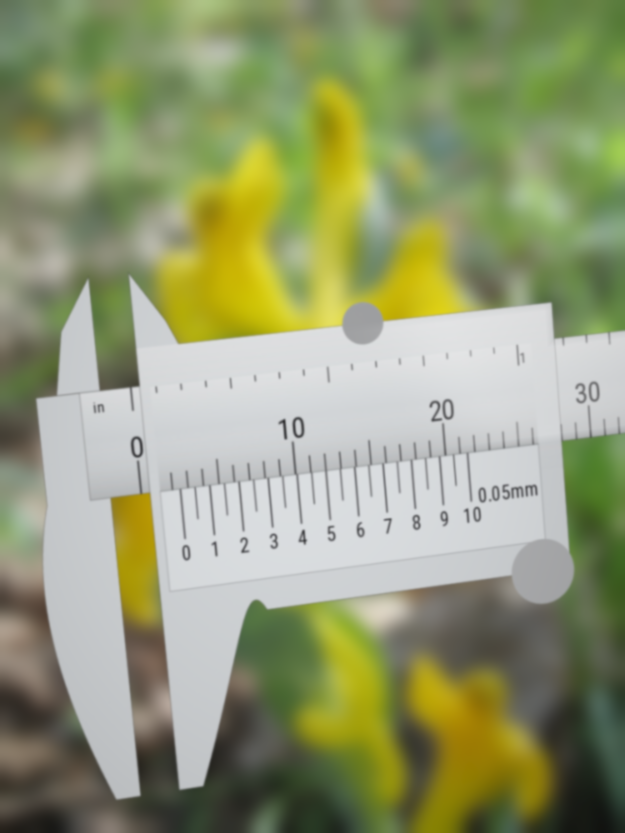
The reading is 2.5 mm
